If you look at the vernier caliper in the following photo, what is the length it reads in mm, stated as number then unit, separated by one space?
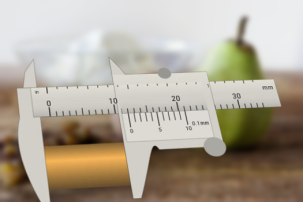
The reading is 12.0 mm
